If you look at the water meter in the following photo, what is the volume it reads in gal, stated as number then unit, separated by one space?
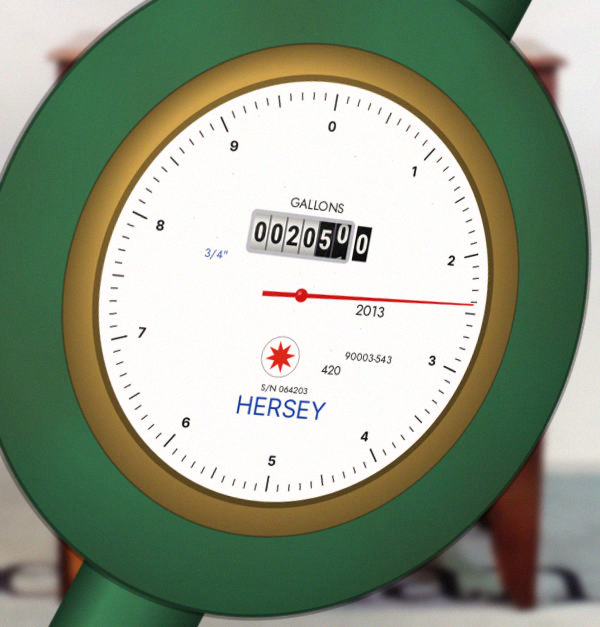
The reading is 20502.4 gal
